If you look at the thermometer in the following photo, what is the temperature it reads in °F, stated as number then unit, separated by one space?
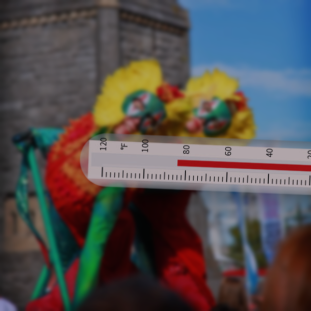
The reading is 84 °F
